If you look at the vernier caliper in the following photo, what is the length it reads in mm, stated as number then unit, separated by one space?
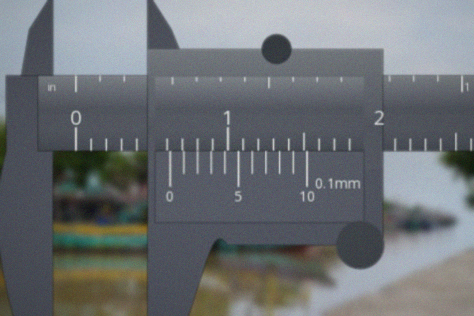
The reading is 6.2 mm
